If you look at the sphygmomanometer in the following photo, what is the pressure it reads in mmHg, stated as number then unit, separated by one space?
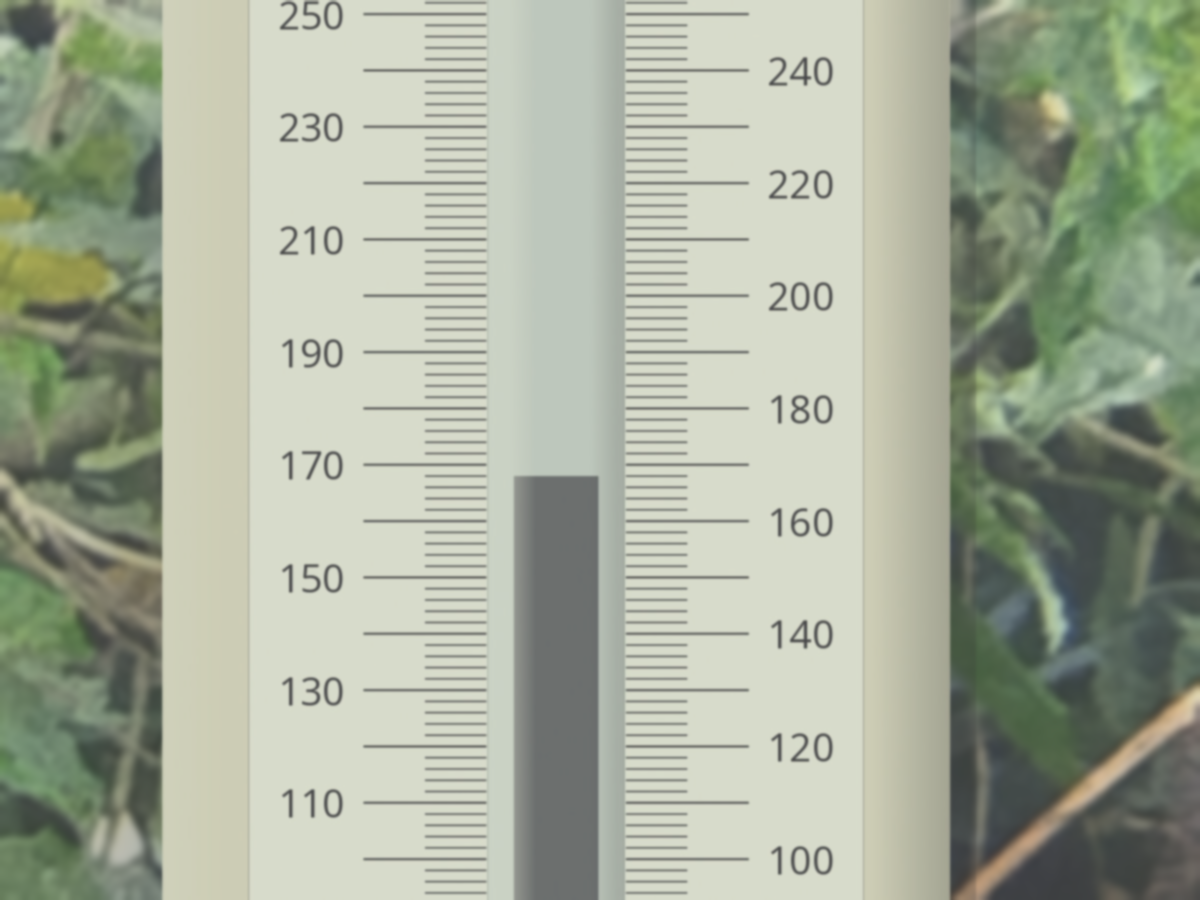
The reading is 168 mmHg
